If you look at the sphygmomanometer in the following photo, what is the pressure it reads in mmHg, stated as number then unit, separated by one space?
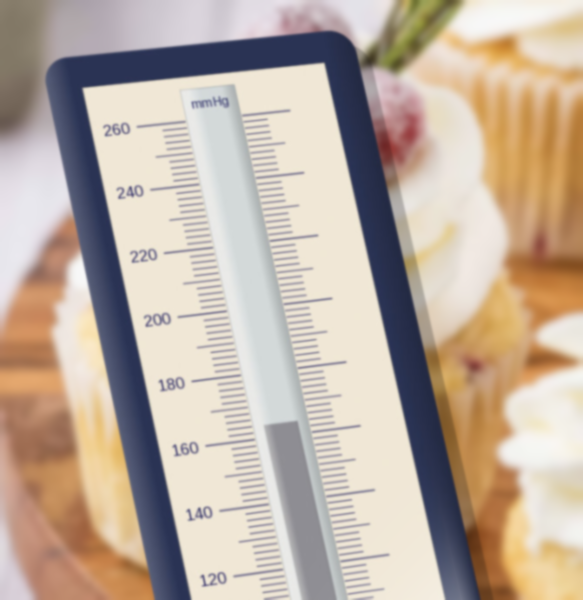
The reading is 164 mmHg
